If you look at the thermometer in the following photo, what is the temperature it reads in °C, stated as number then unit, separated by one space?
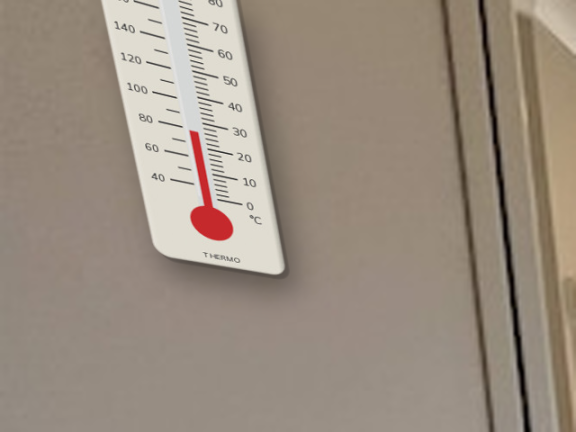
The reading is 26 °C
